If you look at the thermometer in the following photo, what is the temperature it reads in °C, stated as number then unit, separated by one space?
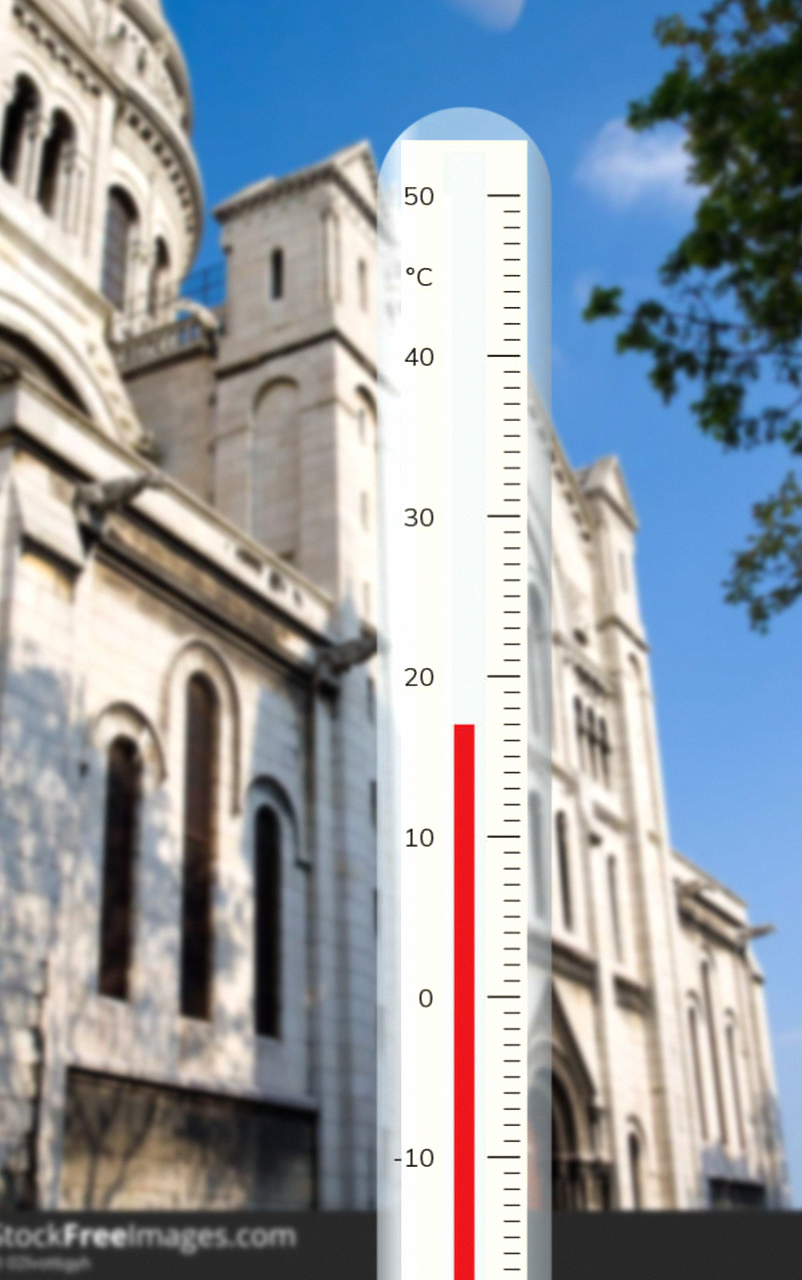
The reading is 17 °C
